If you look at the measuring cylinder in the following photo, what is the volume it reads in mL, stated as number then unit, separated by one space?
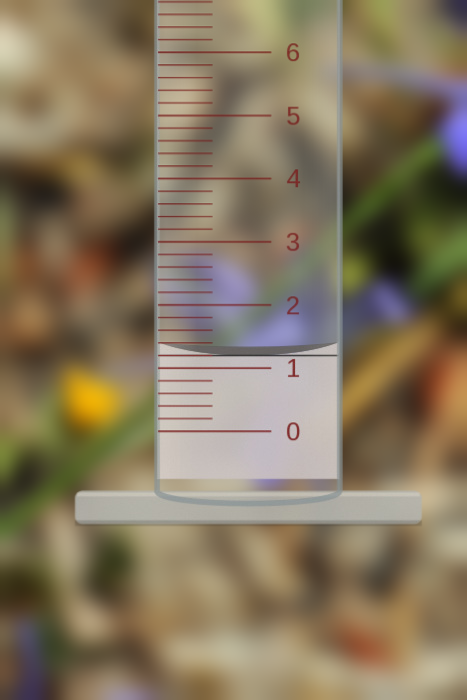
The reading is 1.2 mL
